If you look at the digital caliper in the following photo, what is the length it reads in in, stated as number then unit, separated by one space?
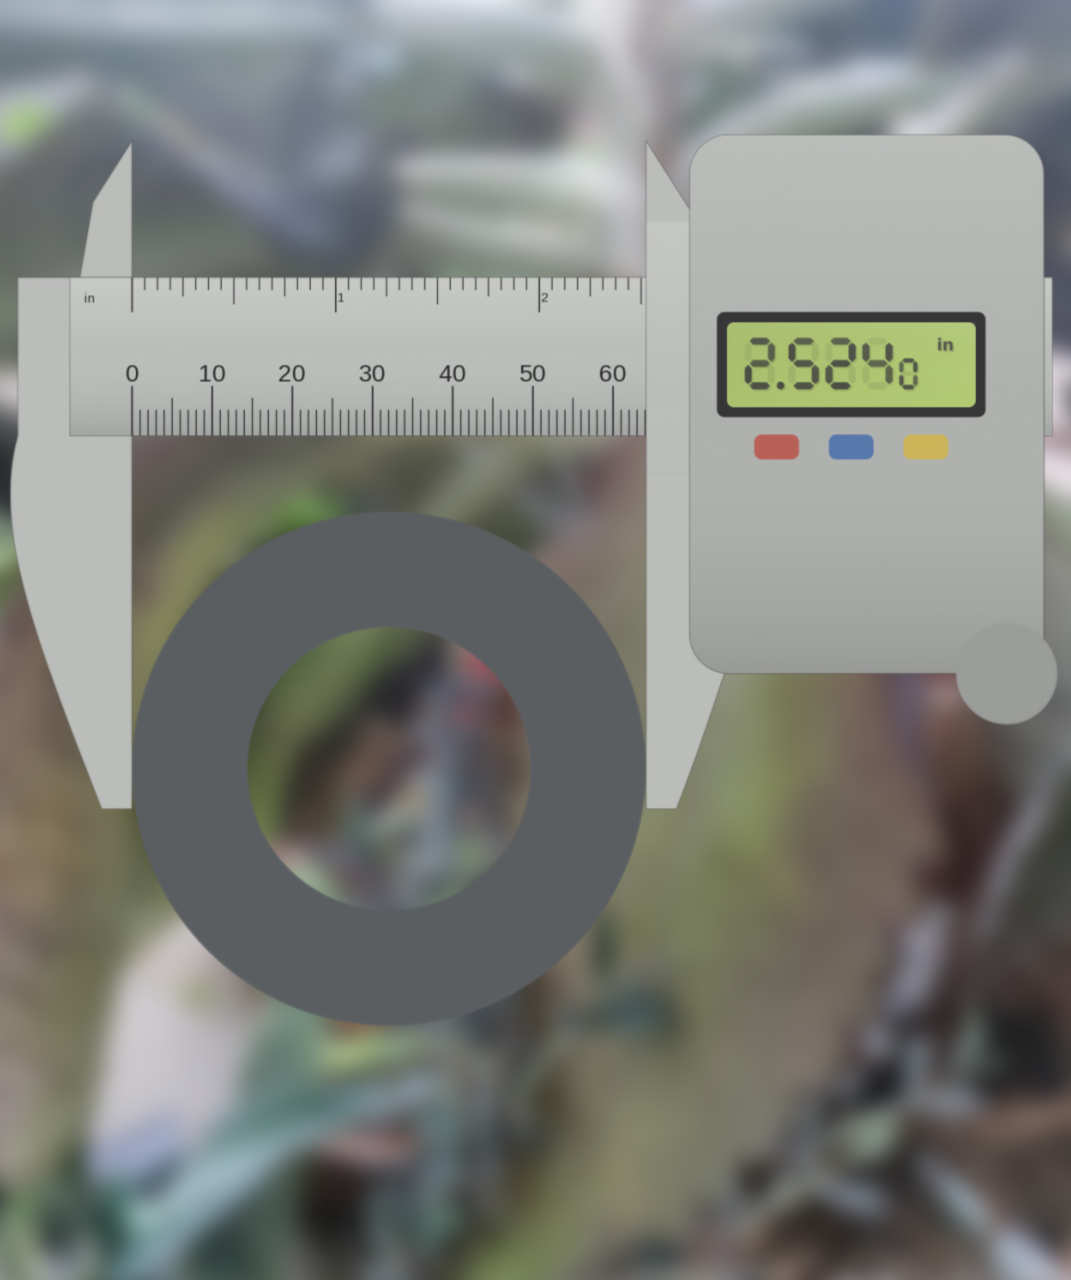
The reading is 2.5240 in
